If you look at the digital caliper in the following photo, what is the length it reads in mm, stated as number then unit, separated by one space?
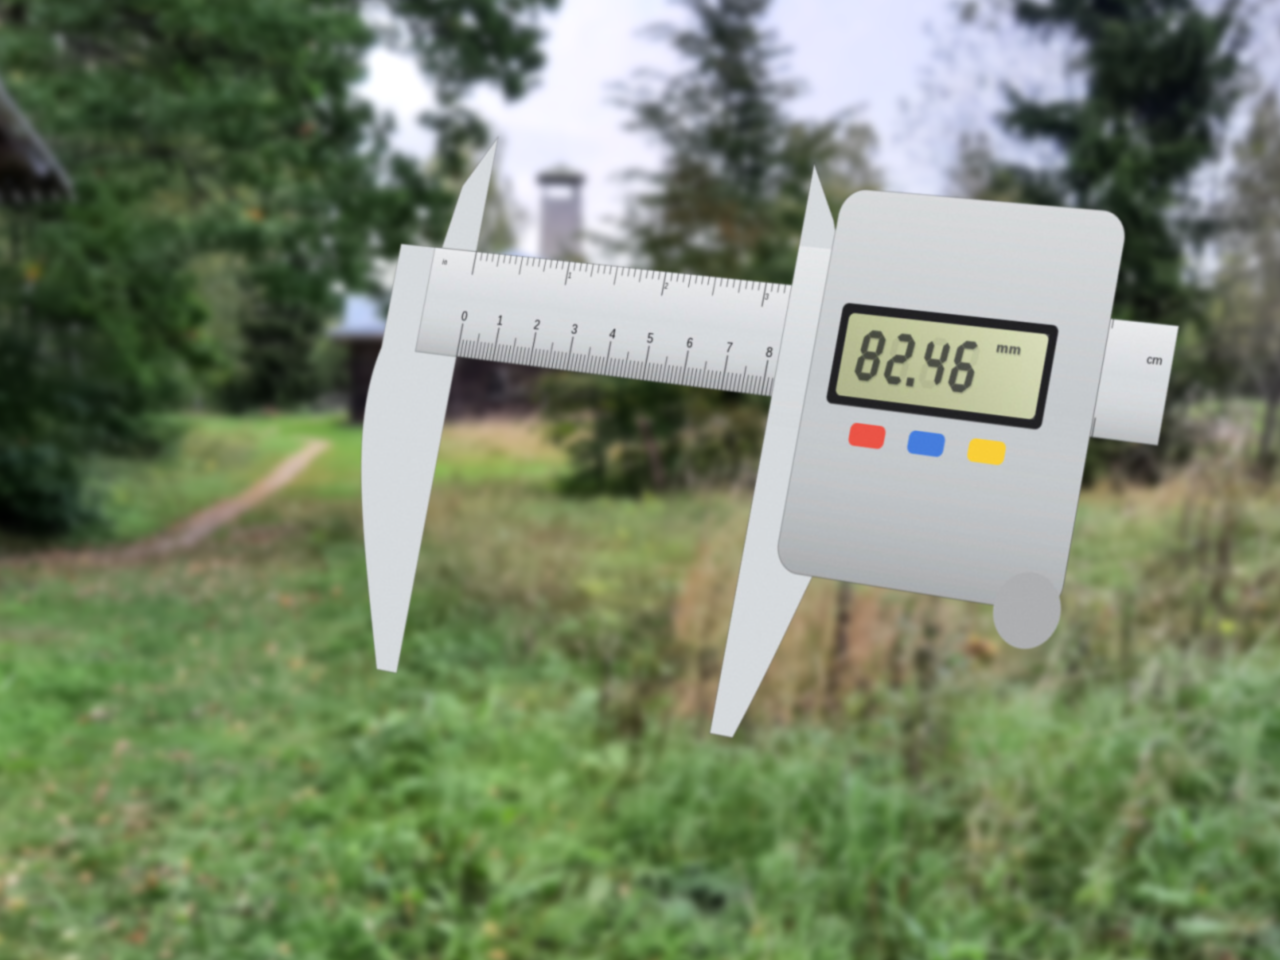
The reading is 82.46 mm
